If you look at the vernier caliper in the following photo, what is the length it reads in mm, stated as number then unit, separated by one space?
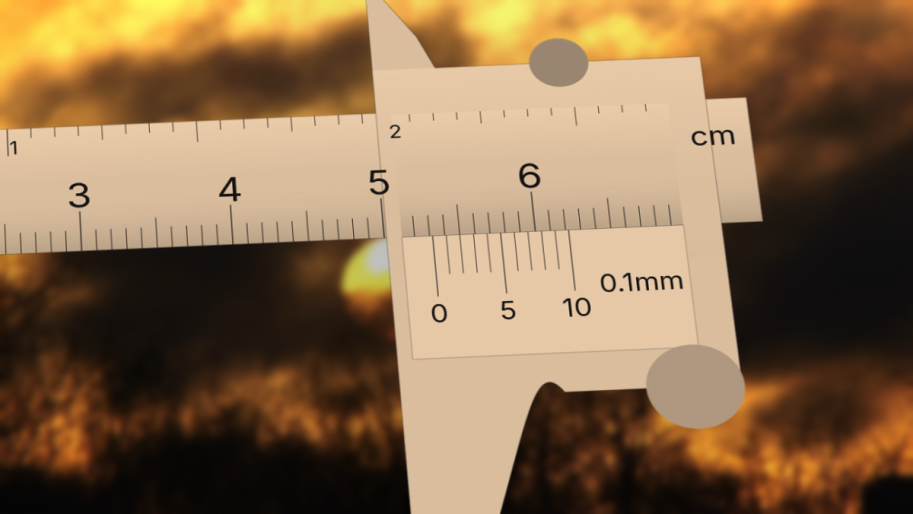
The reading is 53.2 mm
